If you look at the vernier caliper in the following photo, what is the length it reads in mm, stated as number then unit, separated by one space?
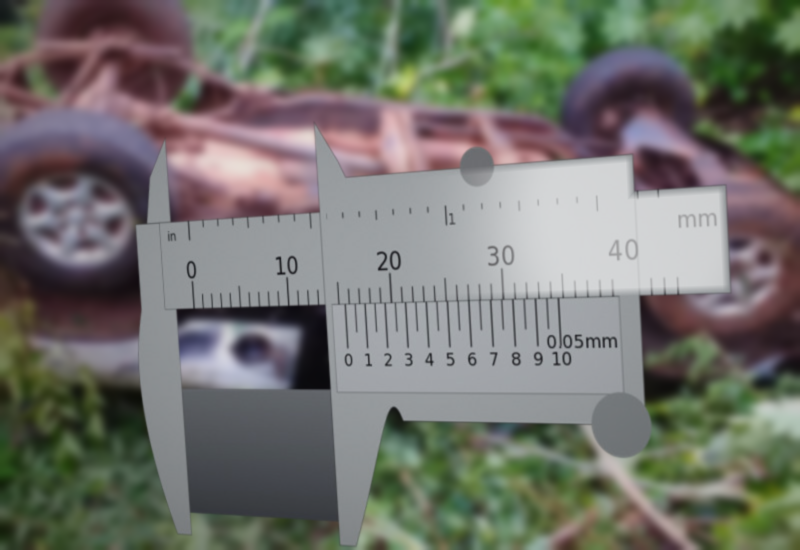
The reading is 15.6 mm
